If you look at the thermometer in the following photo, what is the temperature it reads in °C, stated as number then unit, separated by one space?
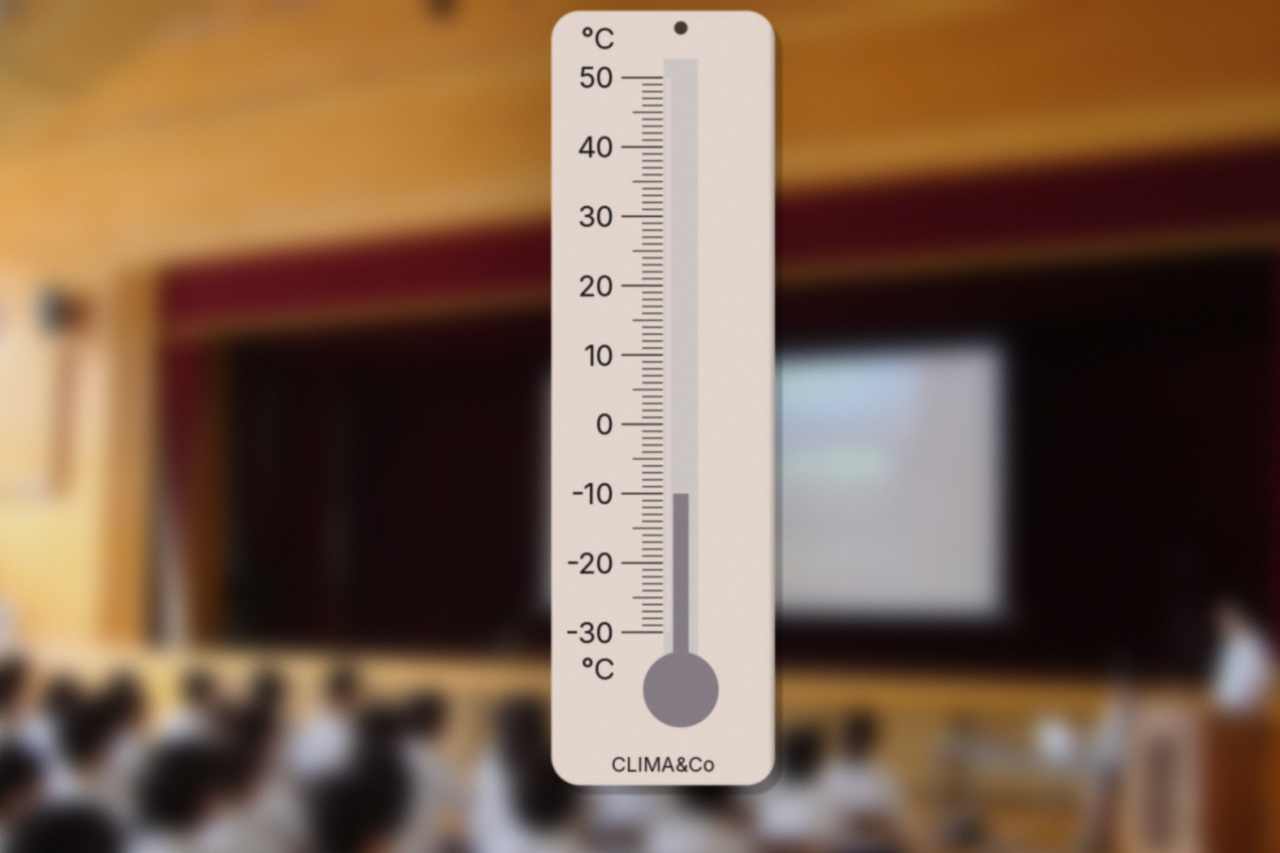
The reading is -10 °C
